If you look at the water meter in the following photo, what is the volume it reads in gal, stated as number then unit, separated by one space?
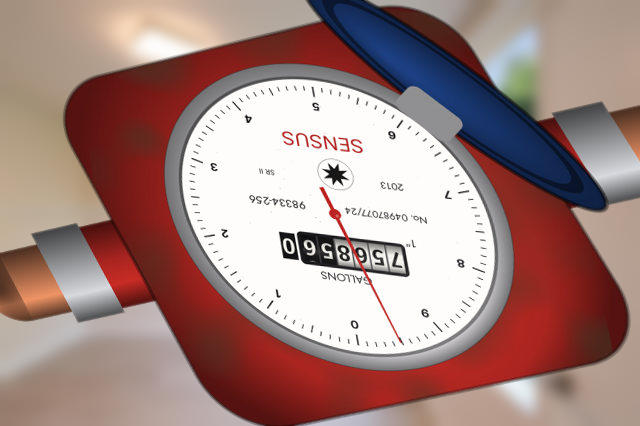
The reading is 7568559.5 gal
